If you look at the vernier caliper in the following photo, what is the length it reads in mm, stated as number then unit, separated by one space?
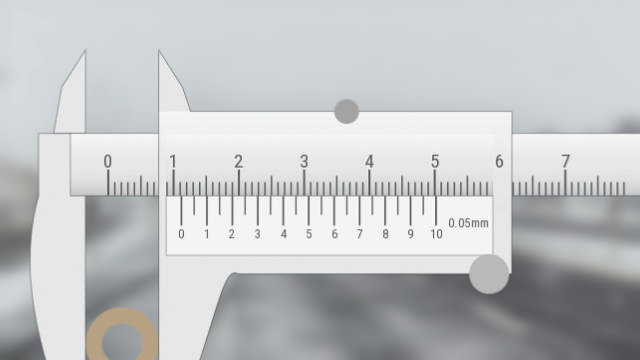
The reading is 11.2 mm
